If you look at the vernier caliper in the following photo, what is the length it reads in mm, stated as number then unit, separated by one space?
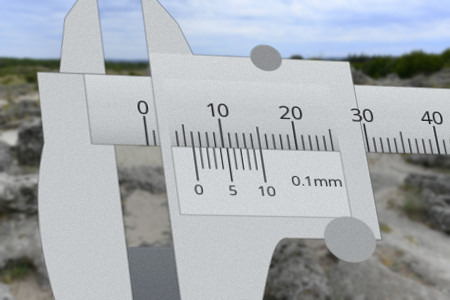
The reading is 6.0 mm
